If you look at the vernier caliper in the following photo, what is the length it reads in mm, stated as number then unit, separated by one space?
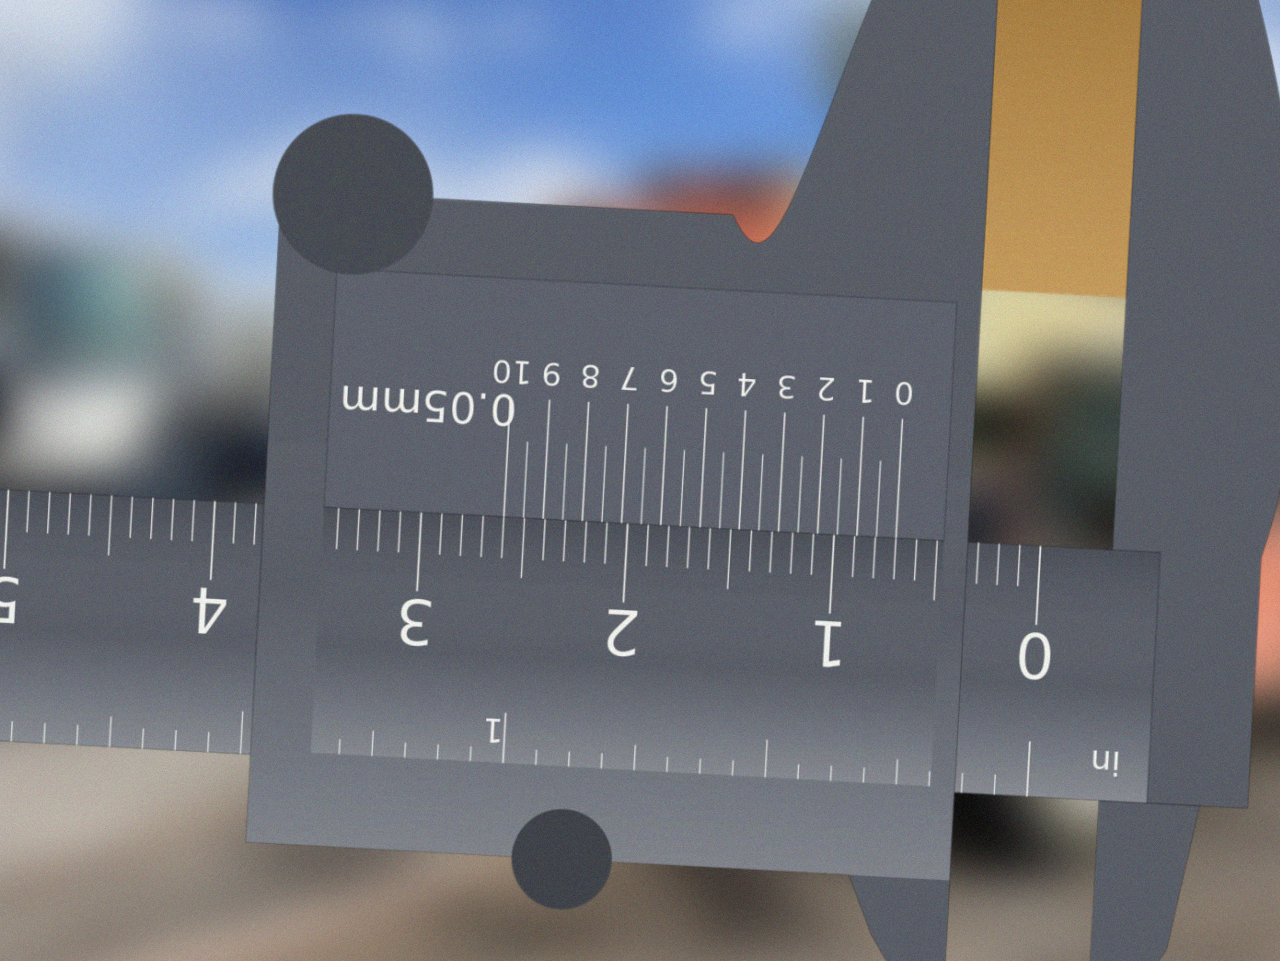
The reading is 7.0 mm
